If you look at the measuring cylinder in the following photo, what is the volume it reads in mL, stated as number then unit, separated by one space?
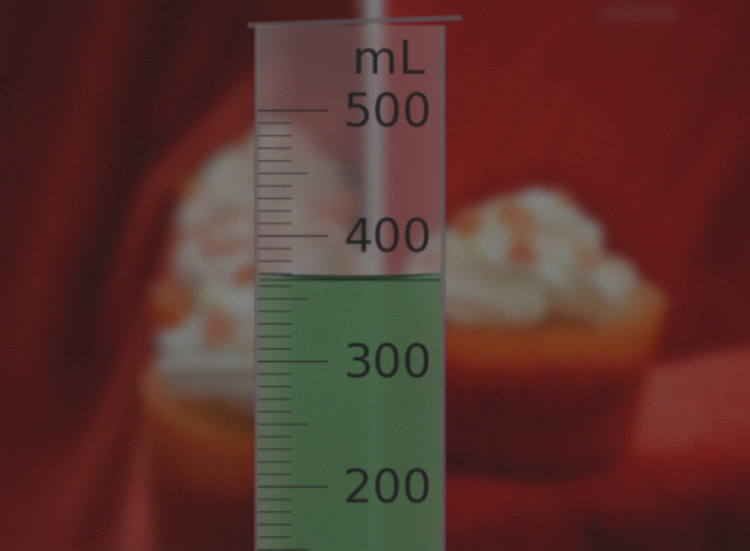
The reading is 365 mL
